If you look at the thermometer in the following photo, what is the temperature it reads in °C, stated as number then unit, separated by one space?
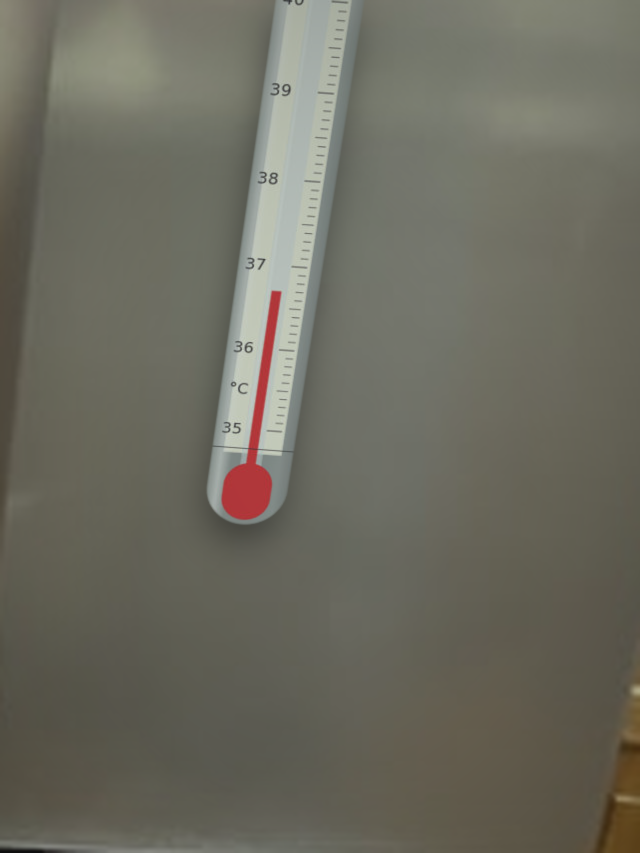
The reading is 36.7 °C
